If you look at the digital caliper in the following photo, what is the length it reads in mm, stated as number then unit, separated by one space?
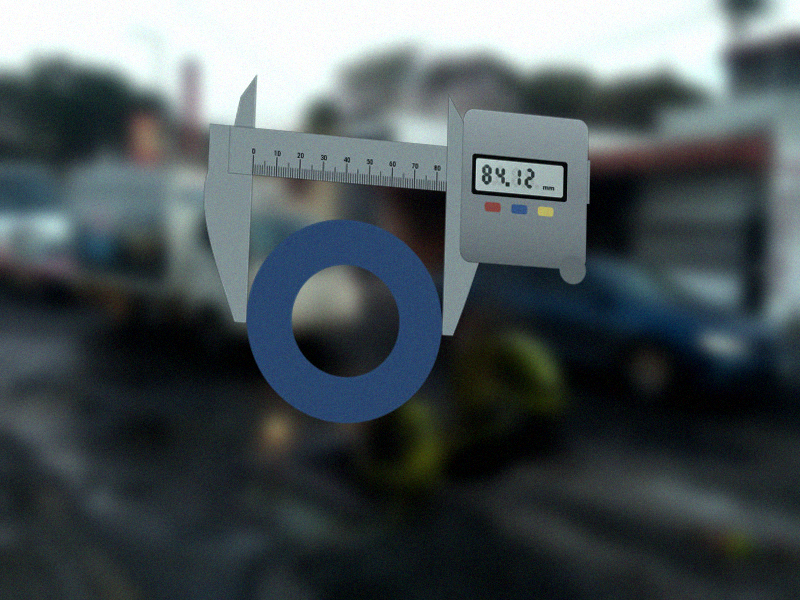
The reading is 84.12 mm
